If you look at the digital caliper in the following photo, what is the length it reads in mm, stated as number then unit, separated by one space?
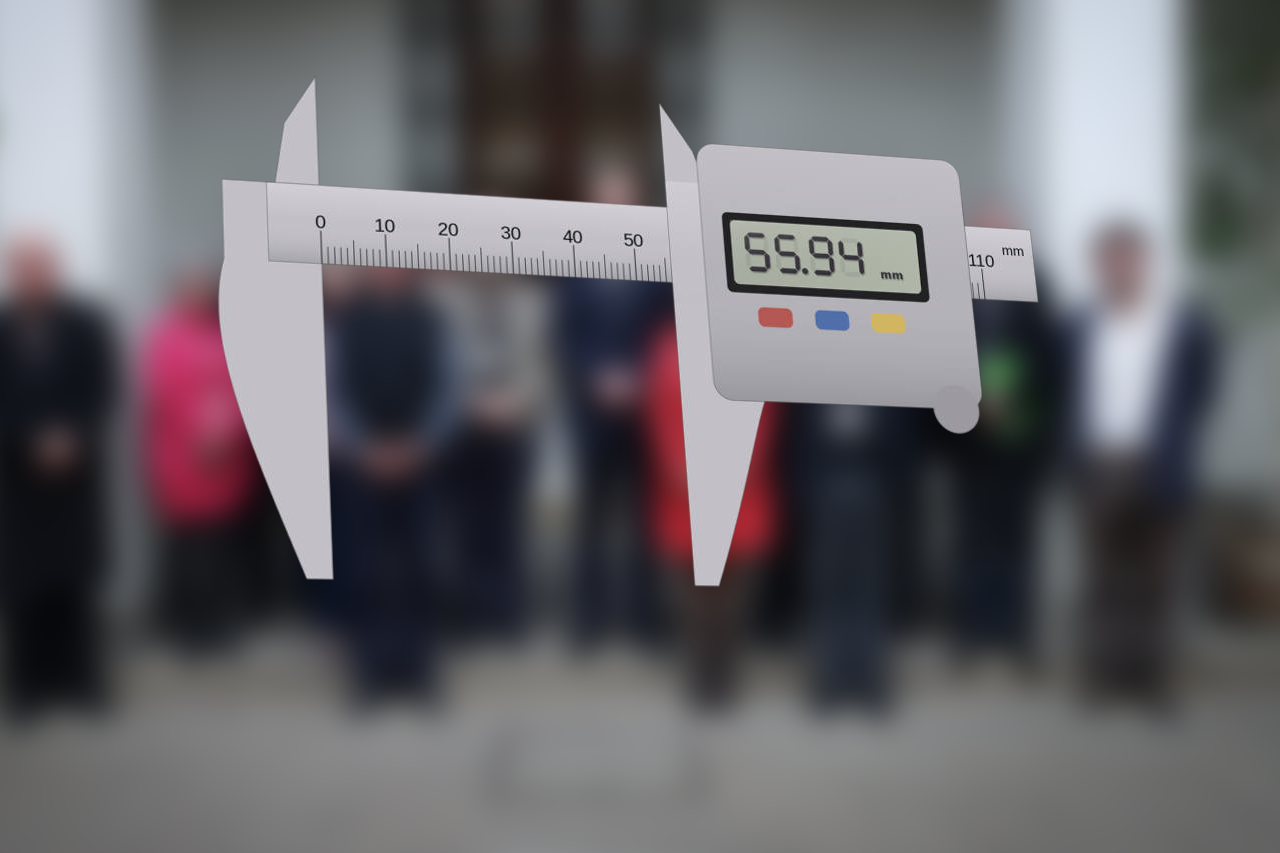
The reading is 55.94 mm
